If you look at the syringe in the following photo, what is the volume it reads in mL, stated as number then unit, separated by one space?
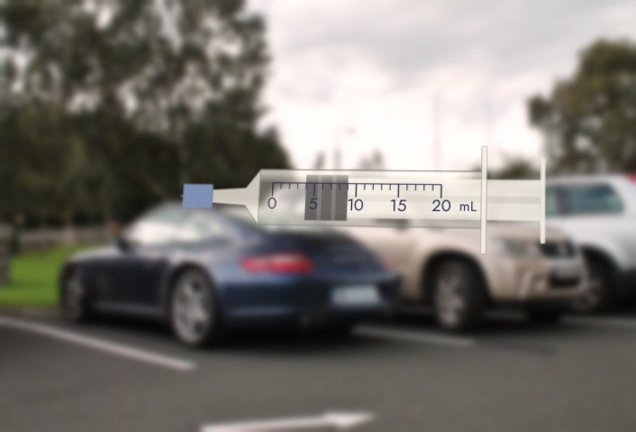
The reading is 4 mL
